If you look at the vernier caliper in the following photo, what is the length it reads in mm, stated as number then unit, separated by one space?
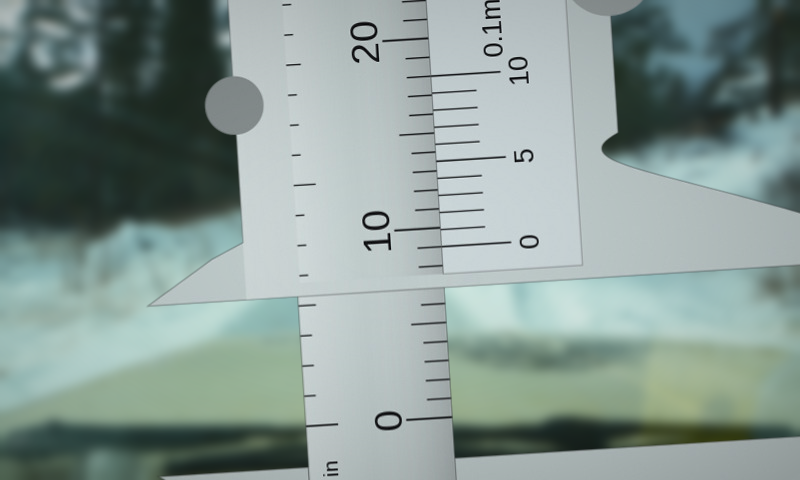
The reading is 9.0 mm
